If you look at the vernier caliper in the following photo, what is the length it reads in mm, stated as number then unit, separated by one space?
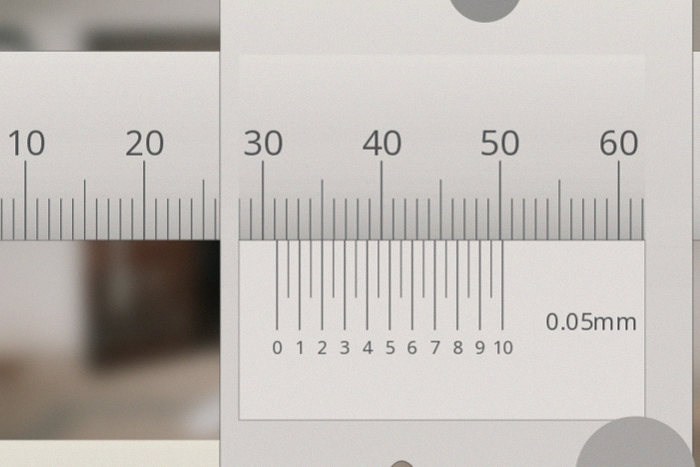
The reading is 31.2 mm
